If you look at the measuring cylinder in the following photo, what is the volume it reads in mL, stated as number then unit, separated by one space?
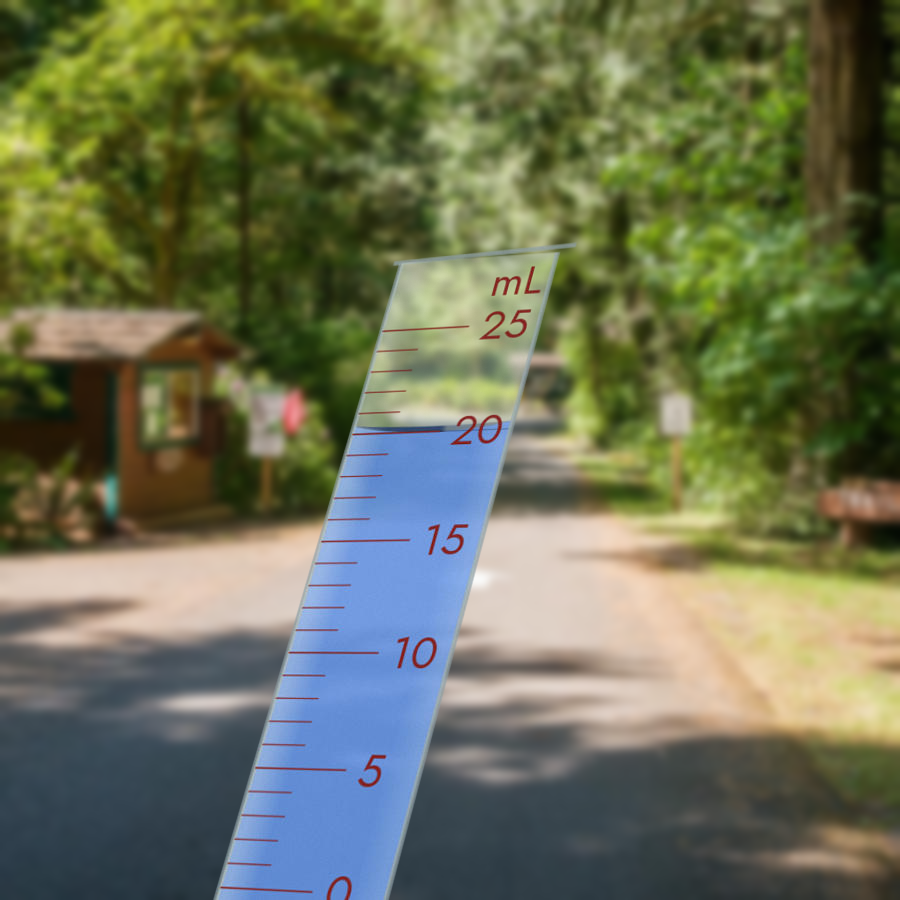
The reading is 20 mL
